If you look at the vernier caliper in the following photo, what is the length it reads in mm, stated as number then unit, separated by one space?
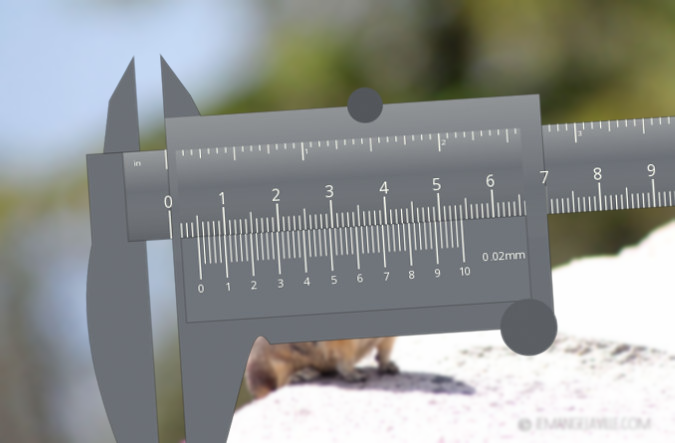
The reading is 5.0 mm
